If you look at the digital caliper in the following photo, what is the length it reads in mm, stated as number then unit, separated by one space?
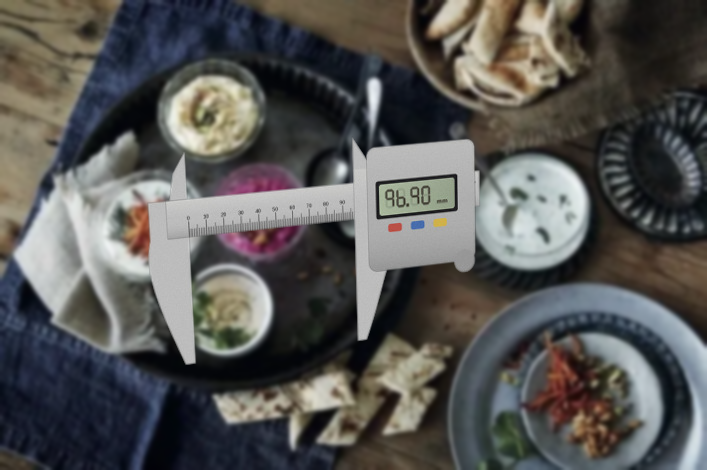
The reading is 96.90 mm
